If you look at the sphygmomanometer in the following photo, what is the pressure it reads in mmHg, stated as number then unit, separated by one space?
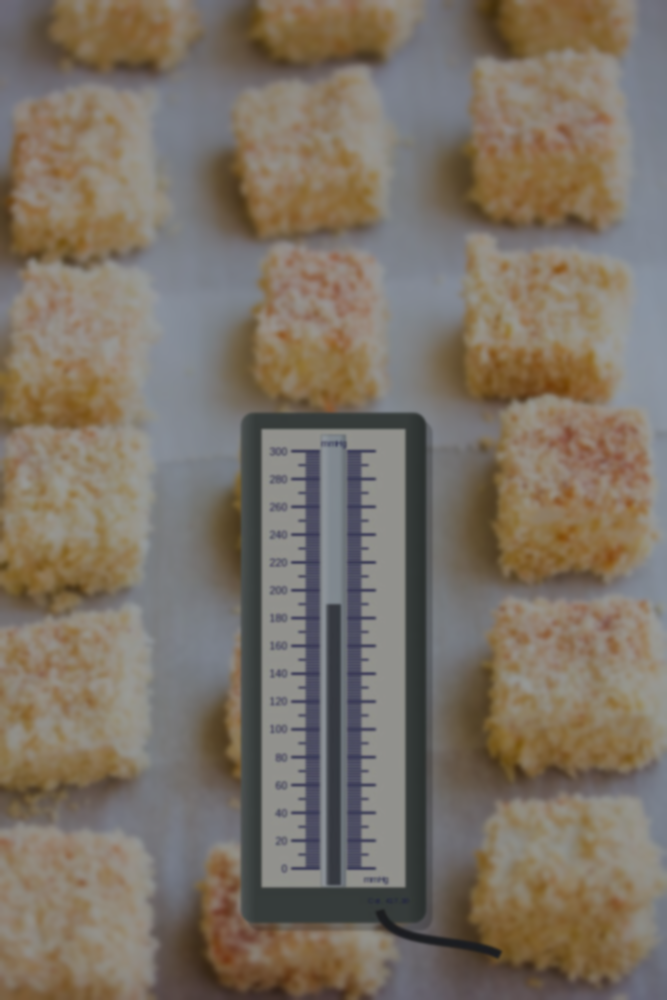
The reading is 190 mmHg
